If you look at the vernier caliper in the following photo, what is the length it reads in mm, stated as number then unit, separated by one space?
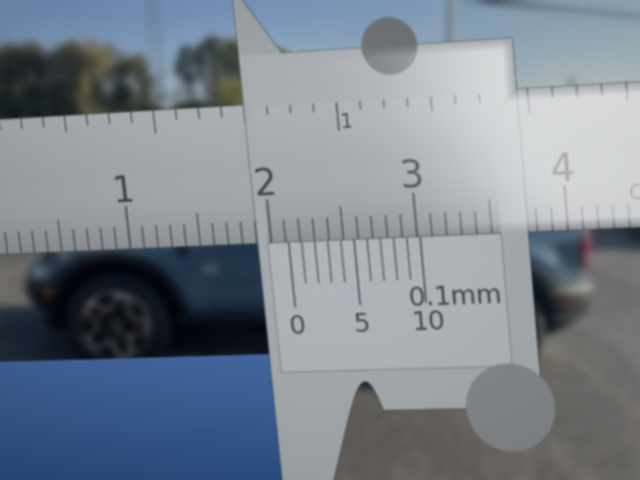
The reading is 21.2 mm
